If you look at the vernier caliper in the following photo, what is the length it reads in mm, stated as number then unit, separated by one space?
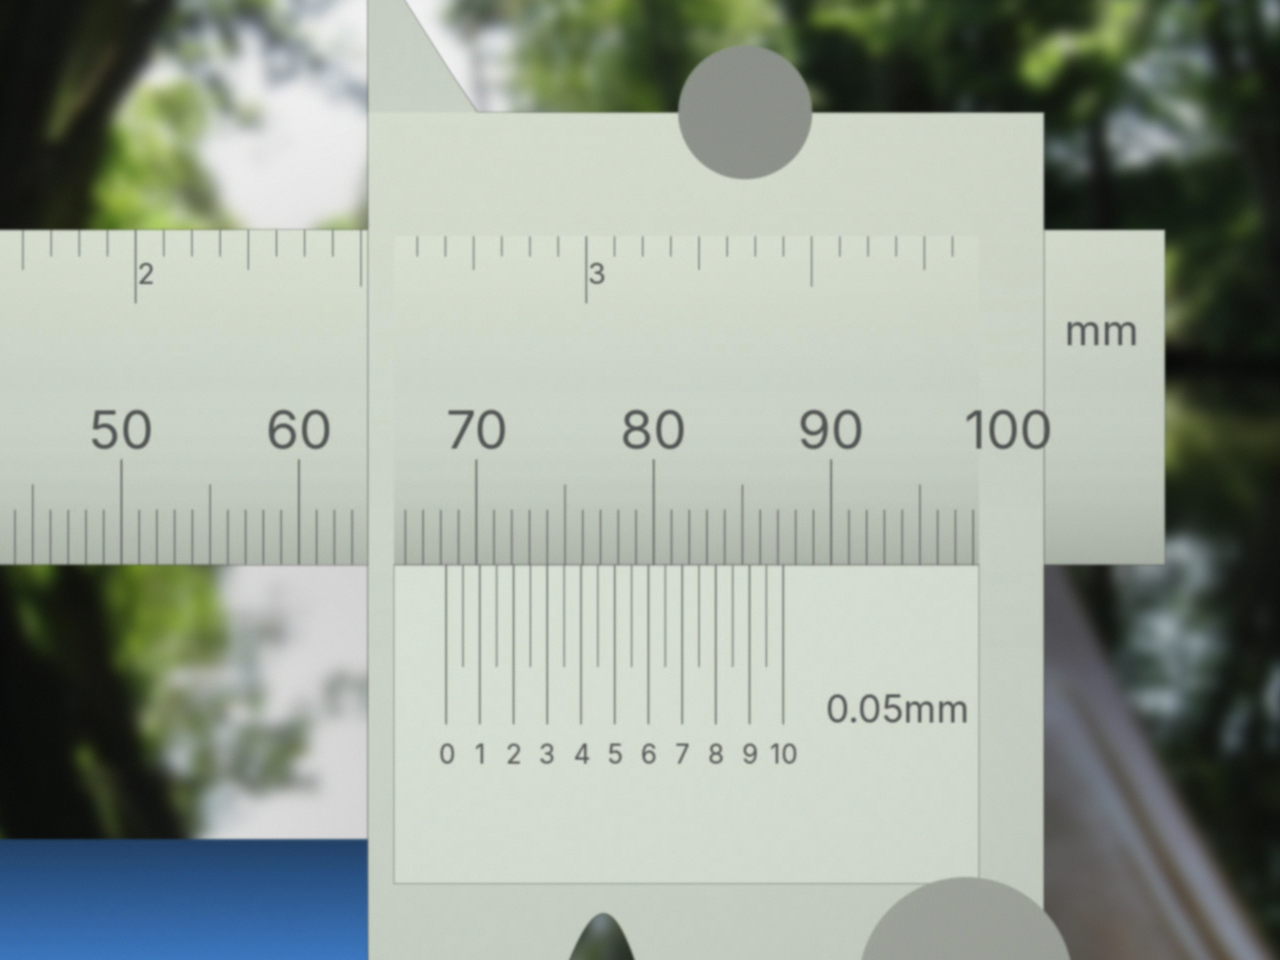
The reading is 68.3 mm
